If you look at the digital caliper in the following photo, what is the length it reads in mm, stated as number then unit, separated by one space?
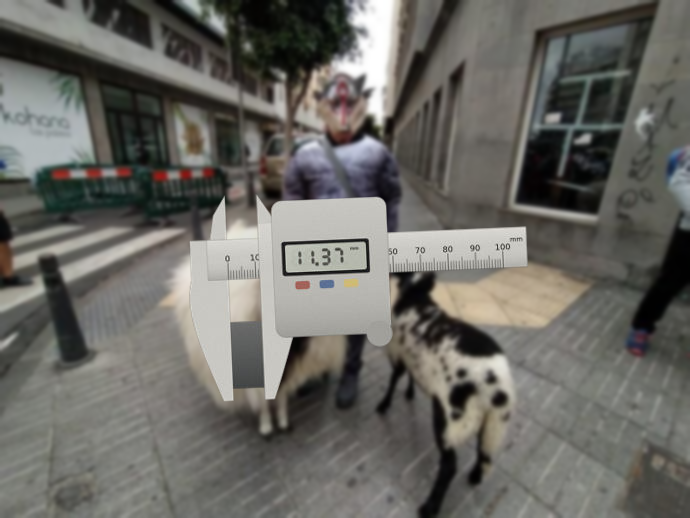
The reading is 11.37 mm
